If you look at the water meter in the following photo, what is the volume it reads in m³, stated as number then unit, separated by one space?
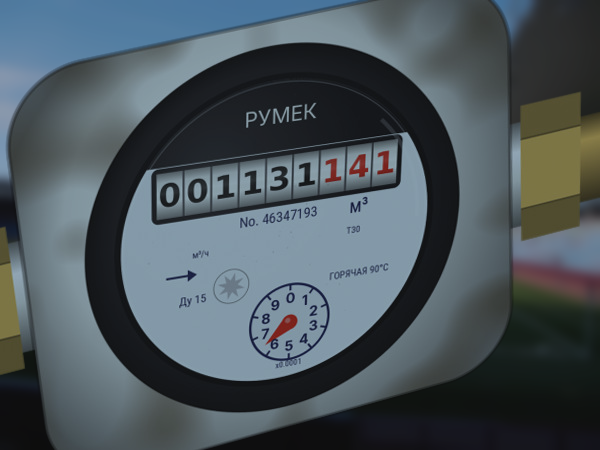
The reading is 1131.1416 m³
